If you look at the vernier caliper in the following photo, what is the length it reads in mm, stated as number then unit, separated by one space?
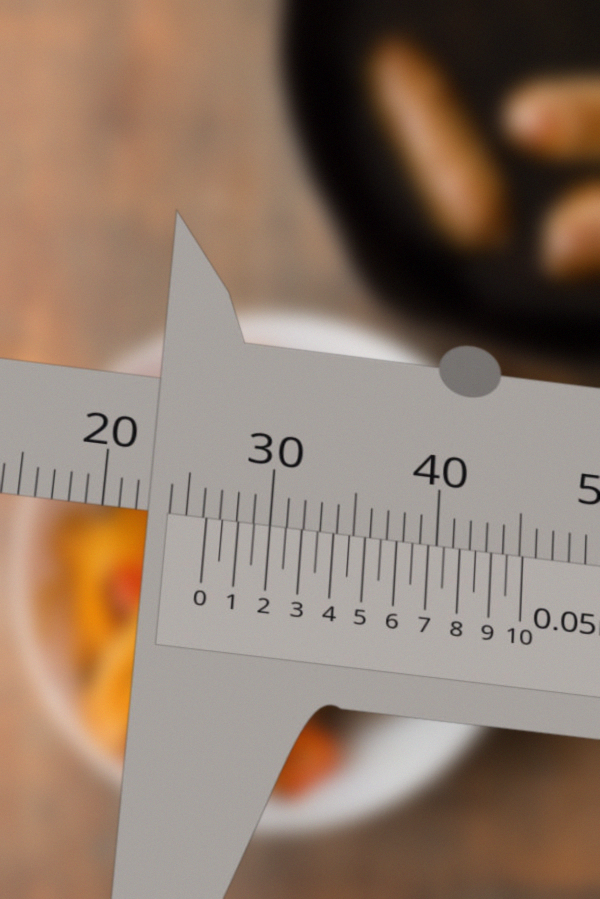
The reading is 26.2 mm
